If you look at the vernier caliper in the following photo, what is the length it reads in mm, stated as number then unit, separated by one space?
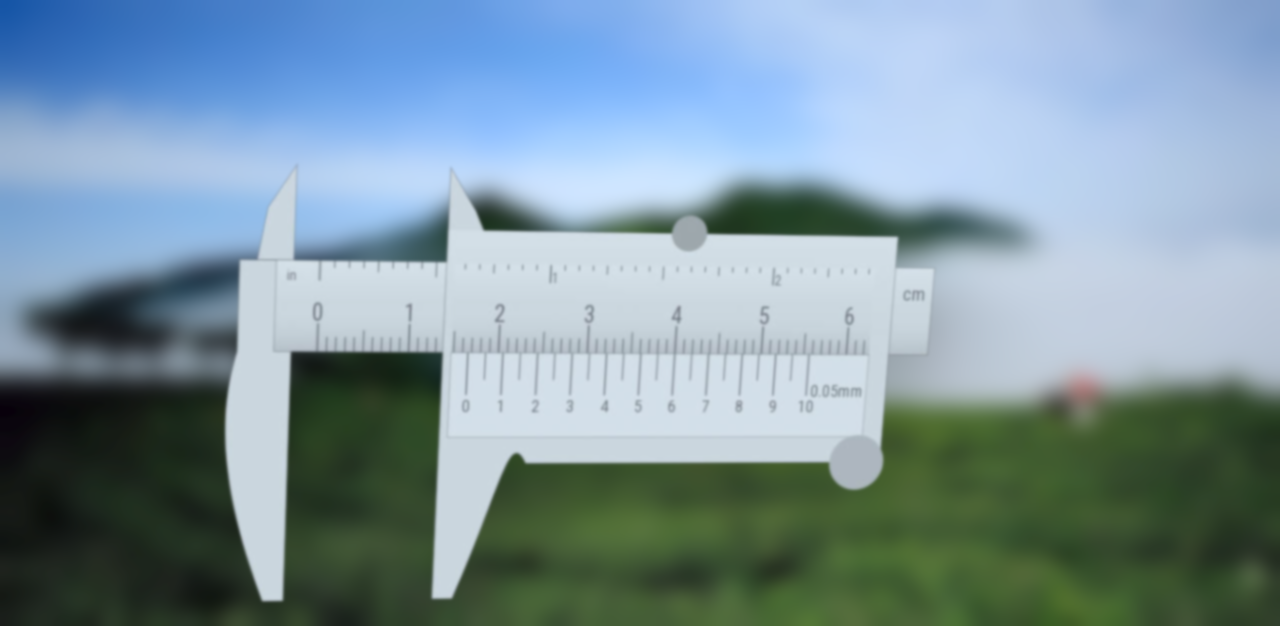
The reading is 16.6 mm
